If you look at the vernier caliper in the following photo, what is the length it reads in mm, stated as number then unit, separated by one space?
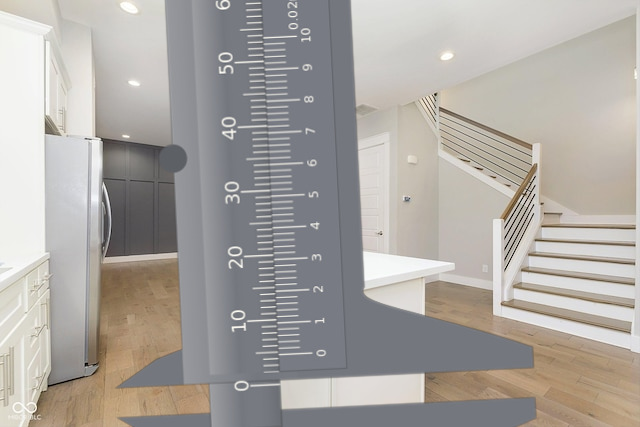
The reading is 4.6 mm
